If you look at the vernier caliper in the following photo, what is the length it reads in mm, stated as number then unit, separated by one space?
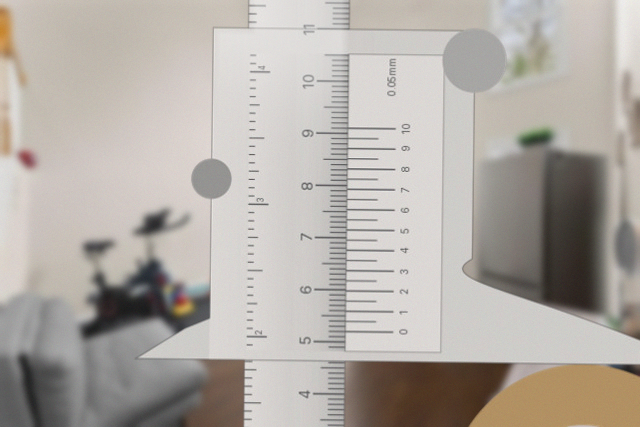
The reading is 52.0 mm
